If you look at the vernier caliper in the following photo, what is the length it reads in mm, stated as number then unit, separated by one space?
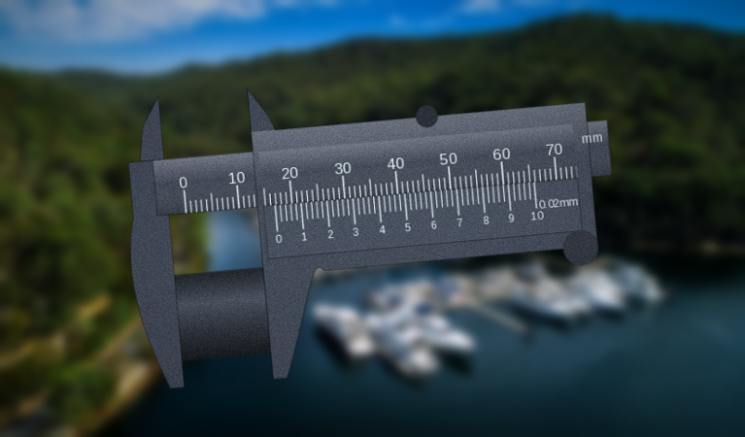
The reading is 16.8 mm
